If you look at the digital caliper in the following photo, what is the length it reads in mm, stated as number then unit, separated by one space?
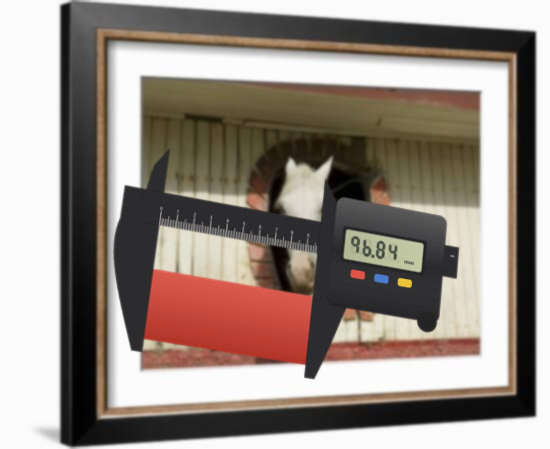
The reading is 96.84 mm
